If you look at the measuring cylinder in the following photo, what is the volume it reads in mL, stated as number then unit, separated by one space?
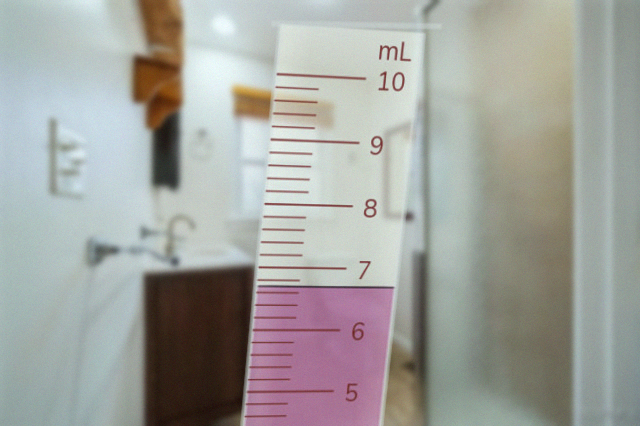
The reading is 6.7 mL
